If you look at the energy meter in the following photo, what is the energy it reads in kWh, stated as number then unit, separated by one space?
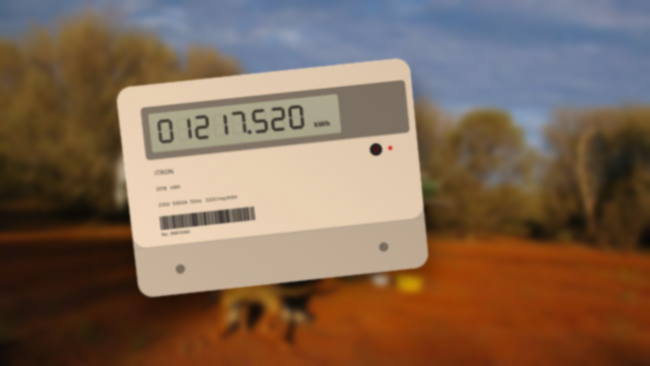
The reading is 1217.520 kWh
